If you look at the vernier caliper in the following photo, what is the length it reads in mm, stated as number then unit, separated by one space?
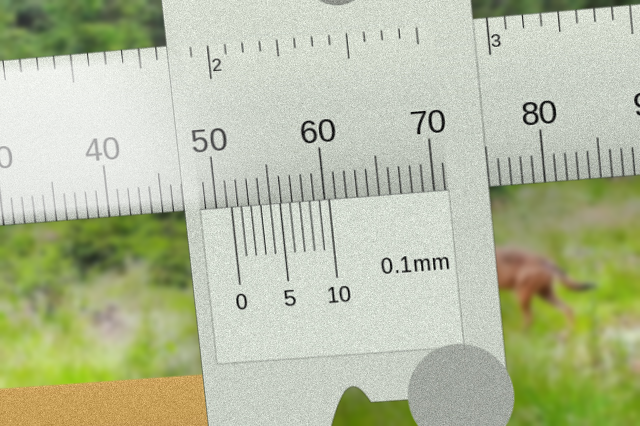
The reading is 51.4 mm
